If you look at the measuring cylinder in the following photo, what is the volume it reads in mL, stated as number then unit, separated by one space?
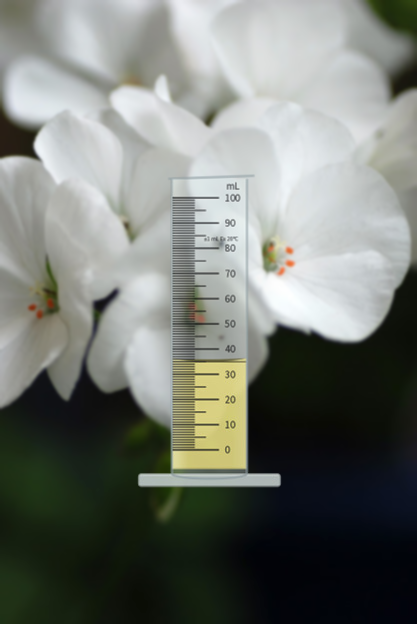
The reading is 35 mL
